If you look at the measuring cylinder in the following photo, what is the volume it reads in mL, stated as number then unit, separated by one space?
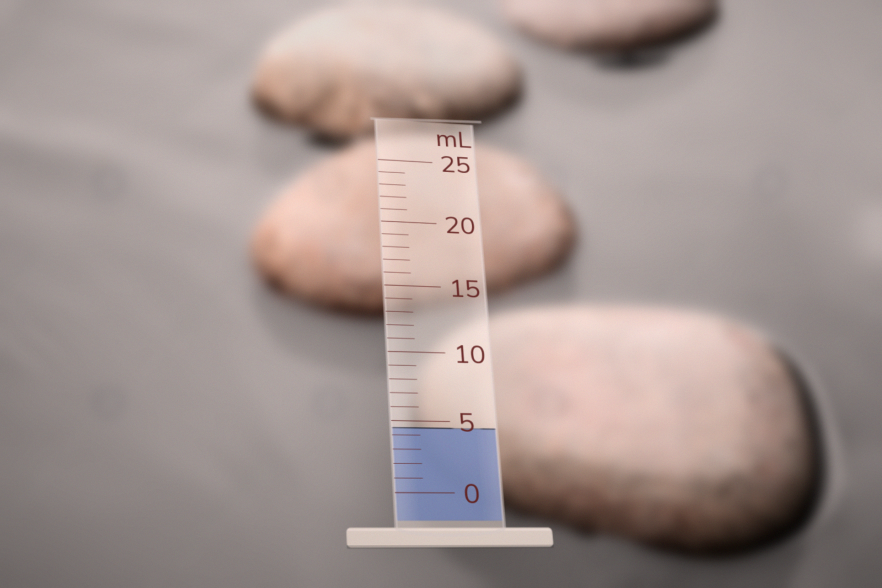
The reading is 4.5 mL
